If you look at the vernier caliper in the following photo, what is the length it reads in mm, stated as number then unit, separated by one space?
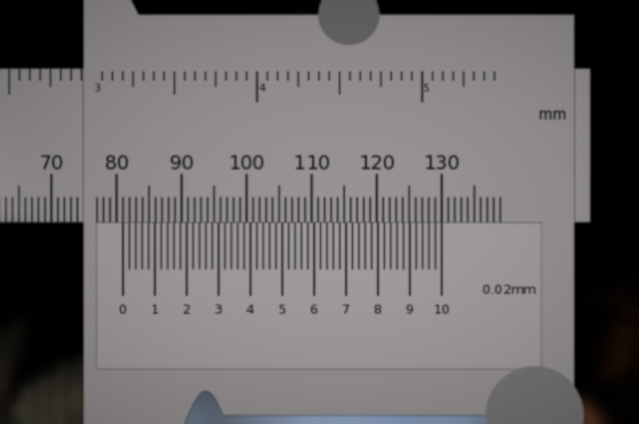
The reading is 81.0 mm
